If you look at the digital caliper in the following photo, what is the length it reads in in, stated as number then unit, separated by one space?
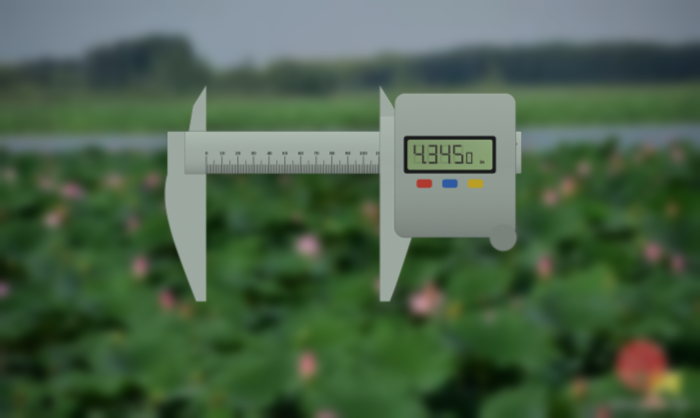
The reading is 4.3450 in
